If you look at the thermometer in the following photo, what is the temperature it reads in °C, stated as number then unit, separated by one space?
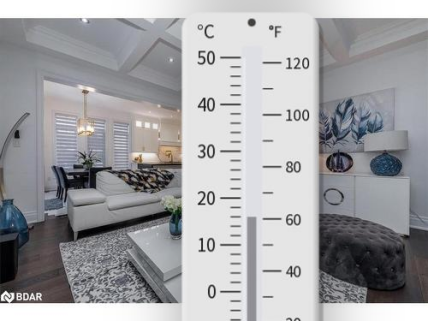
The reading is 16 °C
